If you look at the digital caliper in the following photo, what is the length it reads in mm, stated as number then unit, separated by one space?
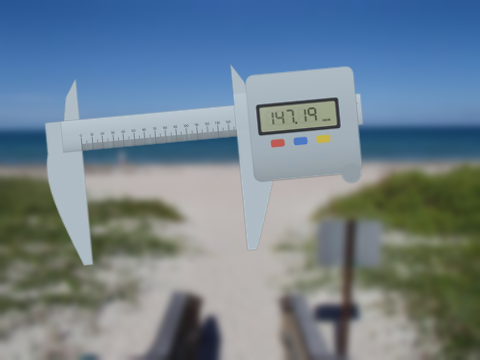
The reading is 147.19 mm
